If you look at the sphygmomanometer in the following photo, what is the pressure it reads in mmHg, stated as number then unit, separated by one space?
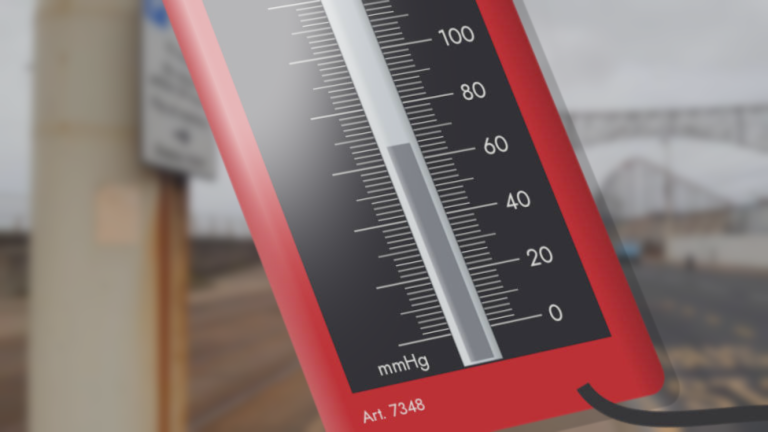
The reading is 66 mmHg
